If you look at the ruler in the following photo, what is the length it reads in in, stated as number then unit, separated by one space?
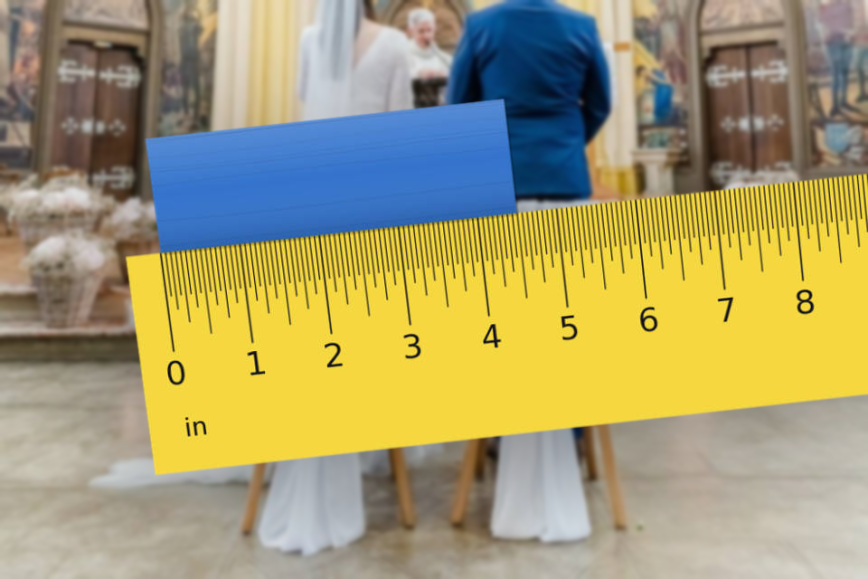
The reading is 4.5 in
